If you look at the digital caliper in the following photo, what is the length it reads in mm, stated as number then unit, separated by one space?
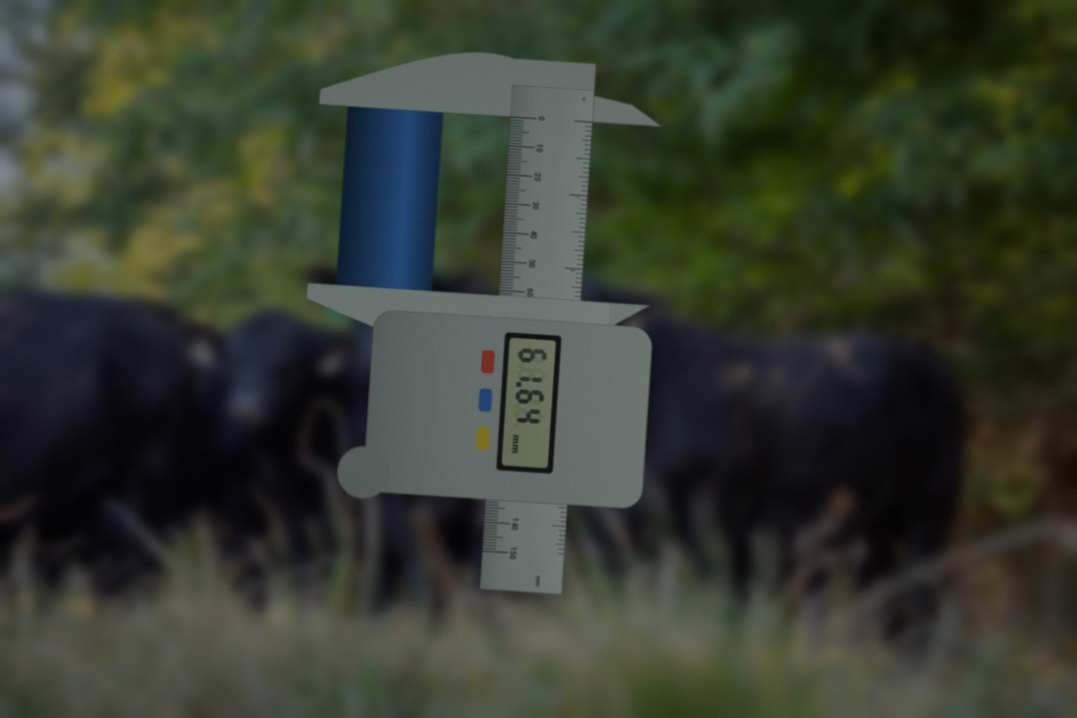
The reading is 61.64 mm
